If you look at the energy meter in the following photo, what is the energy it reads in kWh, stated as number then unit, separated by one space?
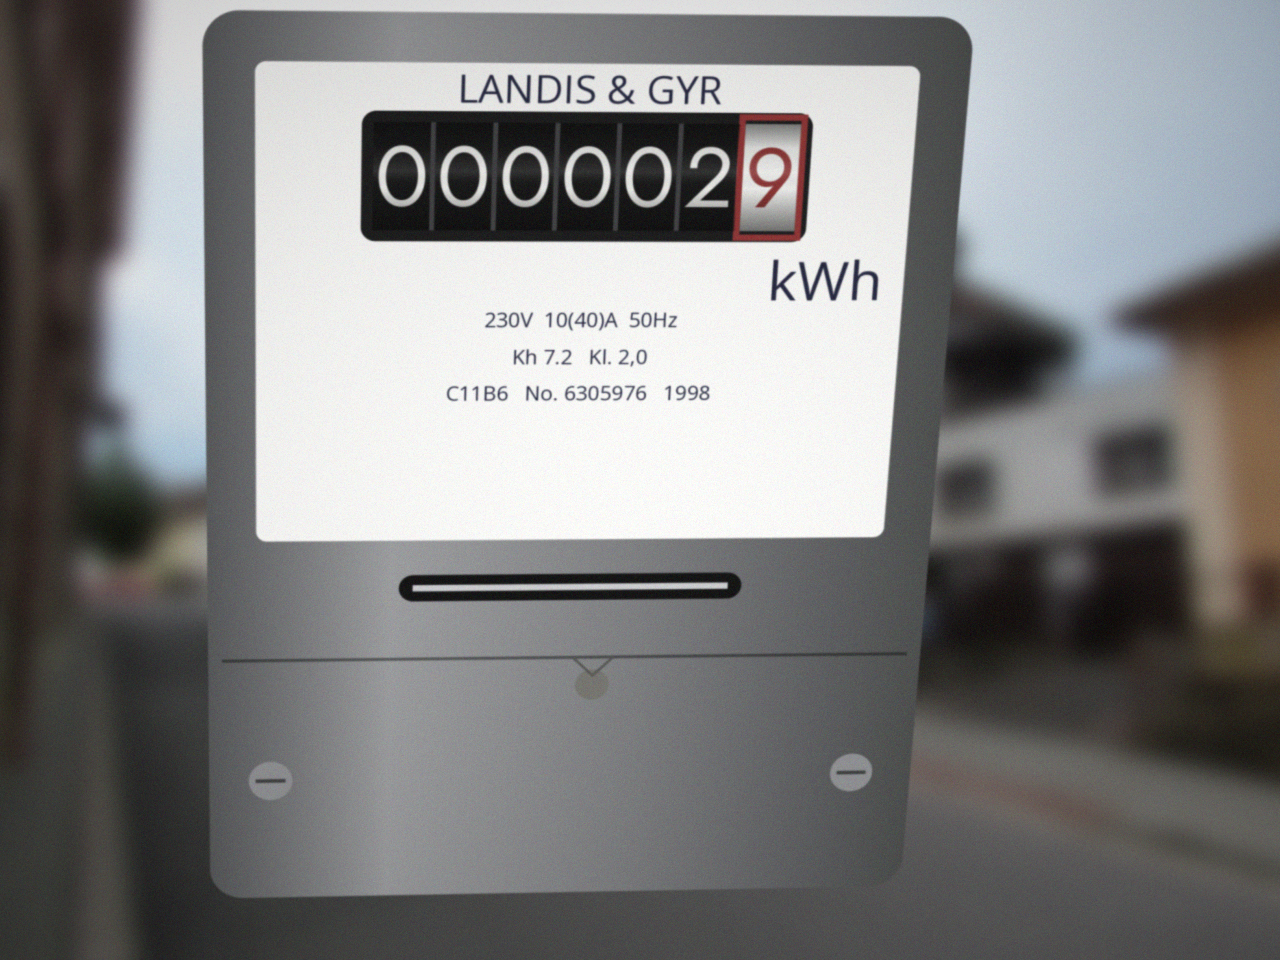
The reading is 2.9 kWh
